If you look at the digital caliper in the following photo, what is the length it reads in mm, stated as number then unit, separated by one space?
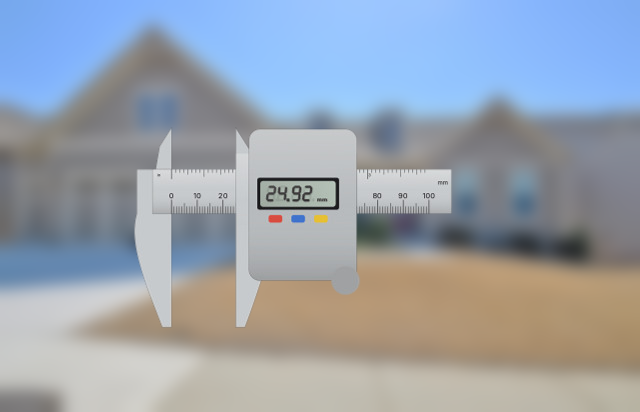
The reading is 24.92 mm
